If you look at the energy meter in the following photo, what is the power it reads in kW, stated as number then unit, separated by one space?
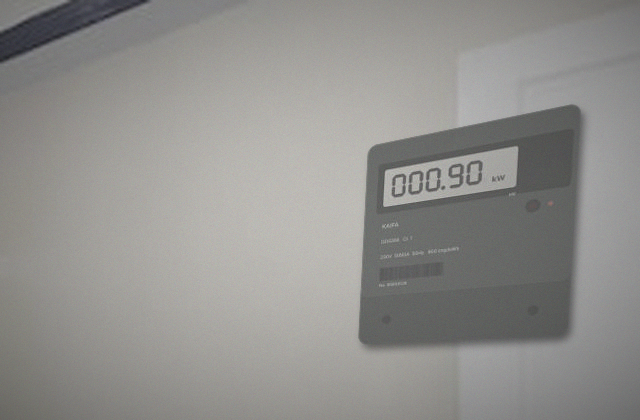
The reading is 0.90 kW
